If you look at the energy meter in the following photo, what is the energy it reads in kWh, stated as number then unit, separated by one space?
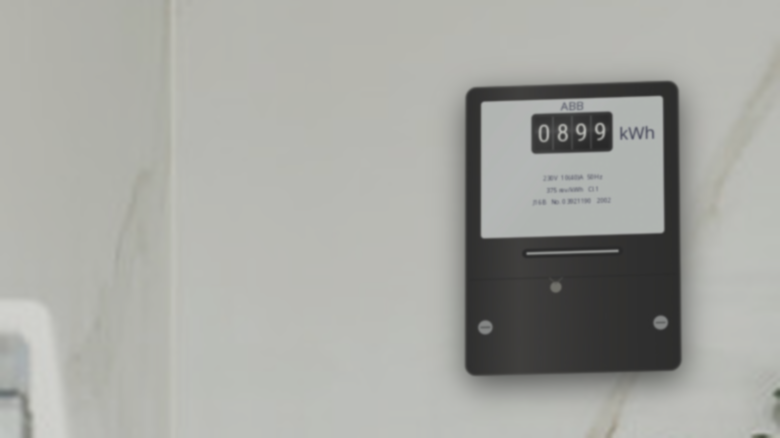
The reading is 899 kWh
